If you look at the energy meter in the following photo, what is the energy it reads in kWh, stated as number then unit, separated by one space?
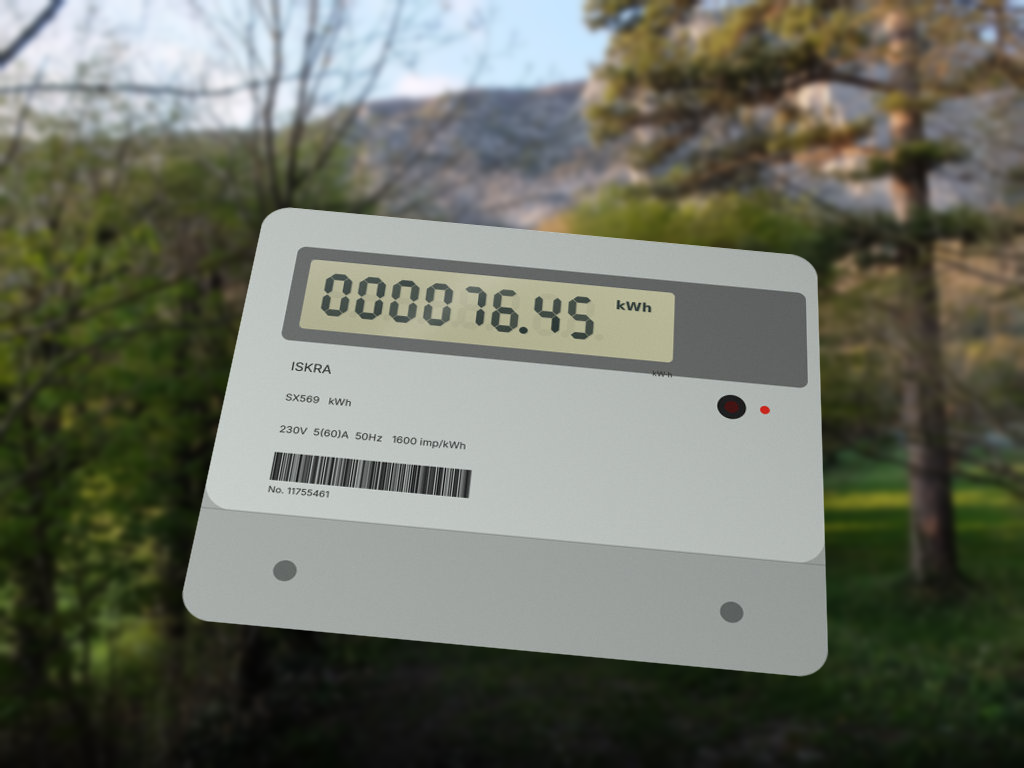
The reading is 76.45 kWh
